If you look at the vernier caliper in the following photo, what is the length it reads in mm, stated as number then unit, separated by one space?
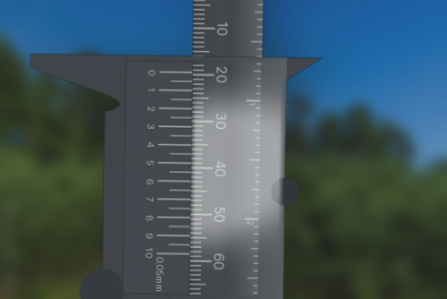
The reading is 19.5 mm
